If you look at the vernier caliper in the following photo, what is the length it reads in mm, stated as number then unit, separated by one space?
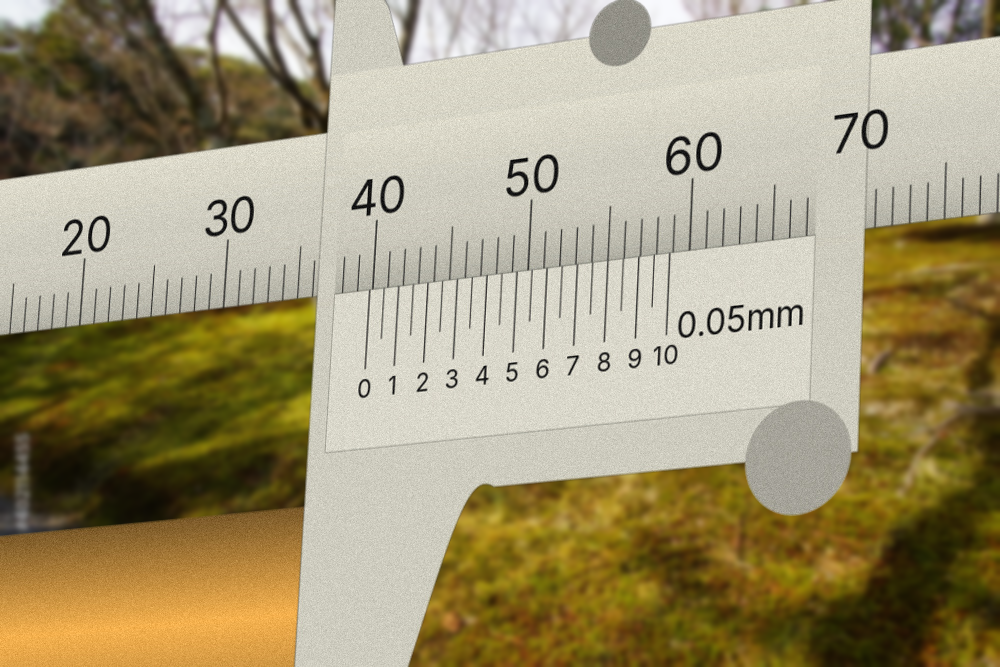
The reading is 39.8 mm
